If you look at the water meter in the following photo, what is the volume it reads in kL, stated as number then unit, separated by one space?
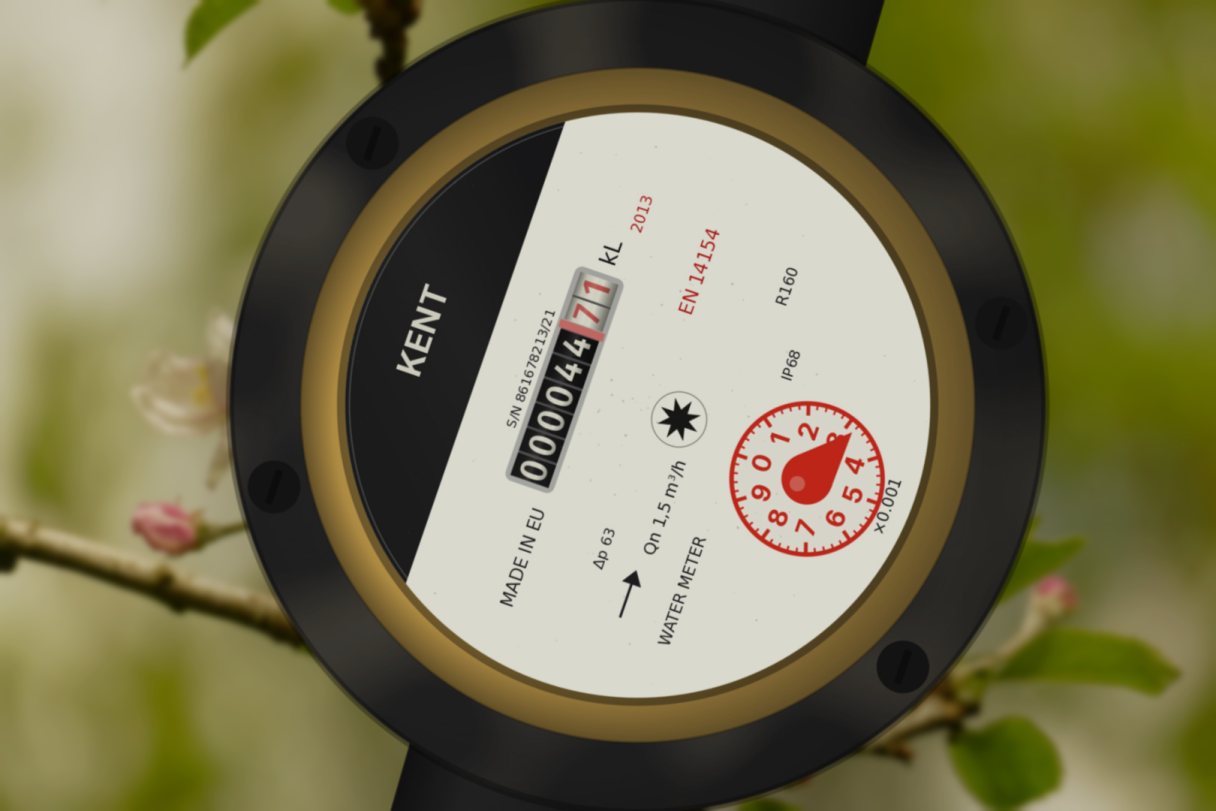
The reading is 44.713 kL
